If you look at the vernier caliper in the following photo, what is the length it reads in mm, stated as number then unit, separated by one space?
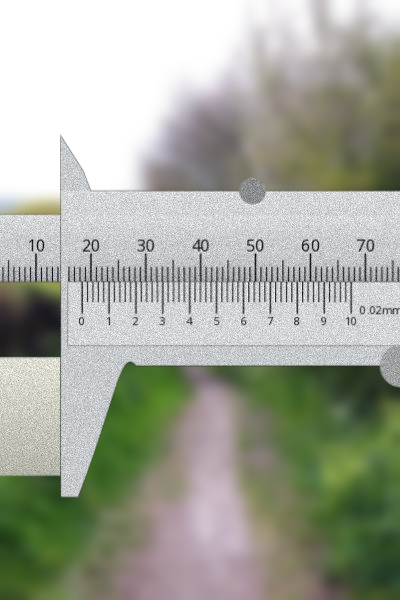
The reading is 18.4 mm
